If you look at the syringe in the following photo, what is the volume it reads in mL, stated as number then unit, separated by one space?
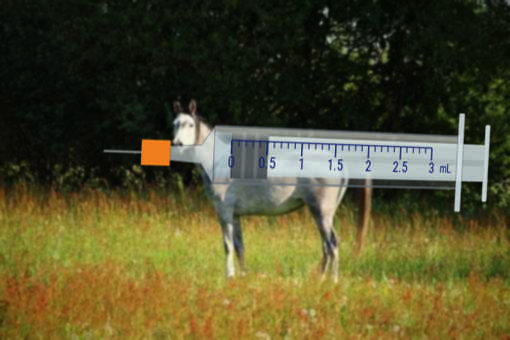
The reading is 0 mL
